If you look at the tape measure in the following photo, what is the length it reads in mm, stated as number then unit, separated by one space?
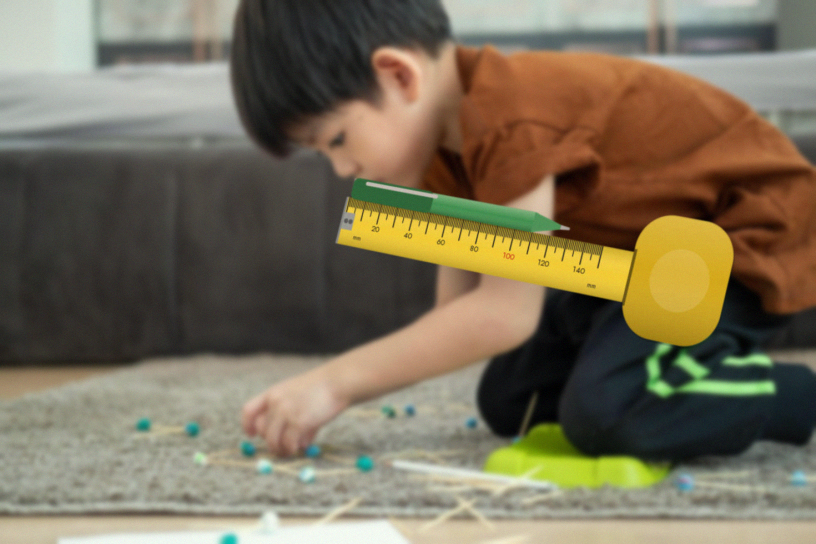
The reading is 130 mm
